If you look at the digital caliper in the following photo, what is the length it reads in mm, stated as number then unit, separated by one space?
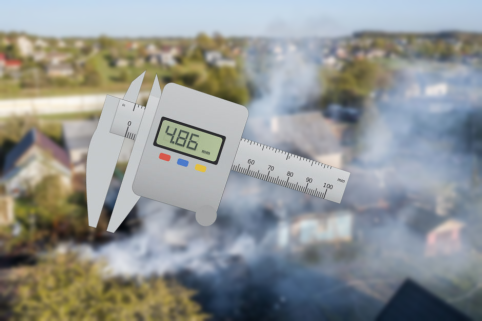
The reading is 4.86 mm
